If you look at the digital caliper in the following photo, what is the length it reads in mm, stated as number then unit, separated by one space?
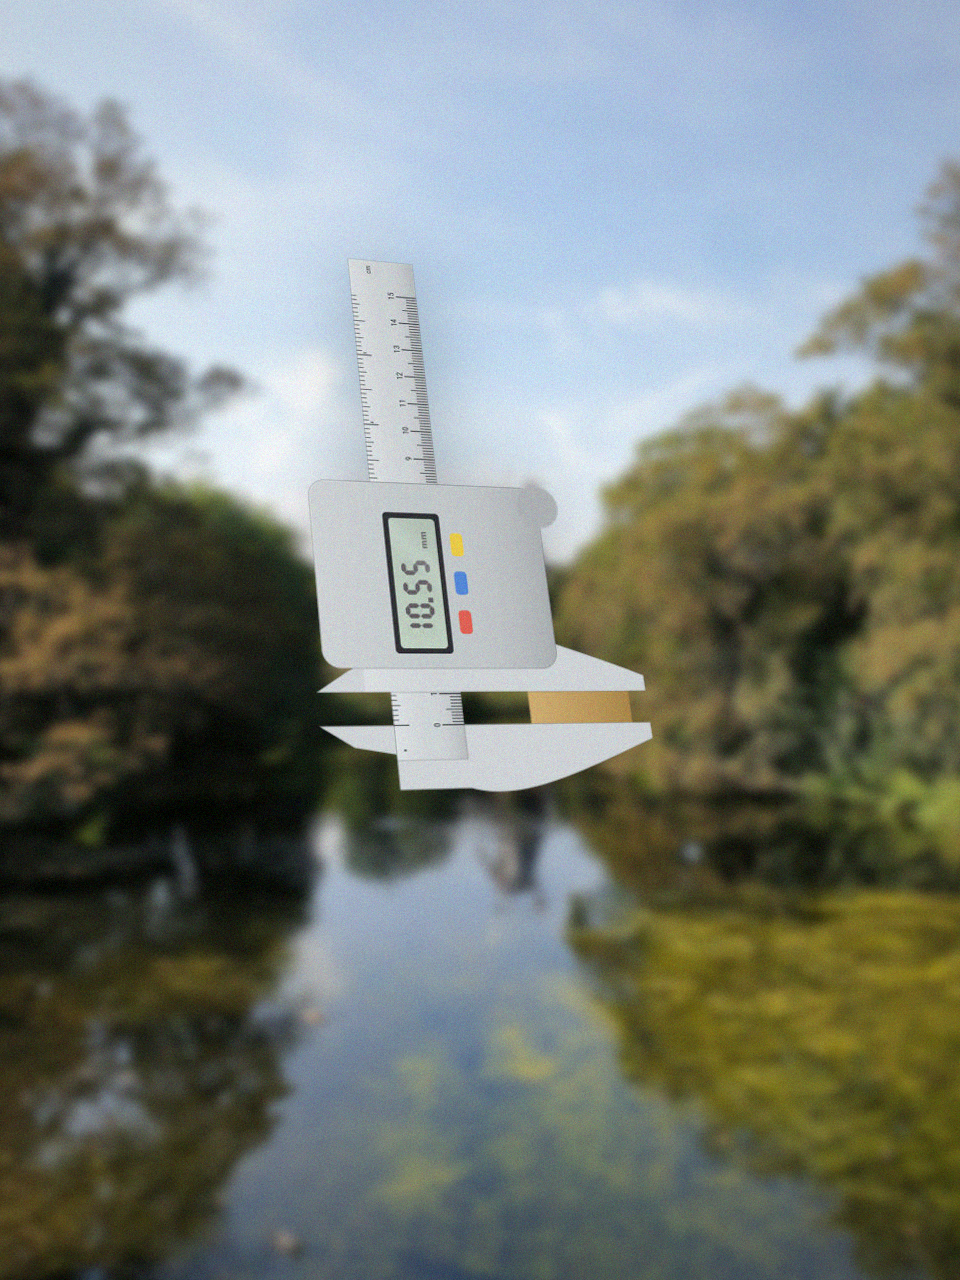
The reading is 10.55 mm
